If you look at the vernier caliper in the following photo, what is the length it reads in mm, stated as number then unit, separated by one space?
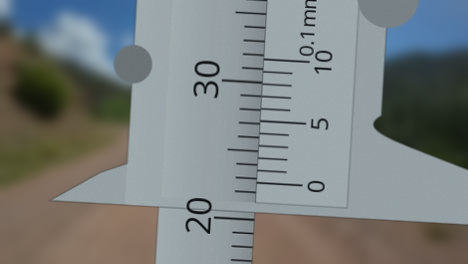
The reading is 22.7 mm
